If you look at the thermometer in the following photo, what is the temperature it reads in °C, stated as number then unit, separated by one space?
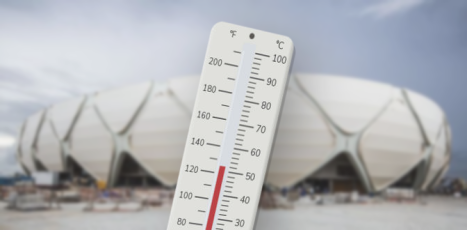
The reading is 52 °C
